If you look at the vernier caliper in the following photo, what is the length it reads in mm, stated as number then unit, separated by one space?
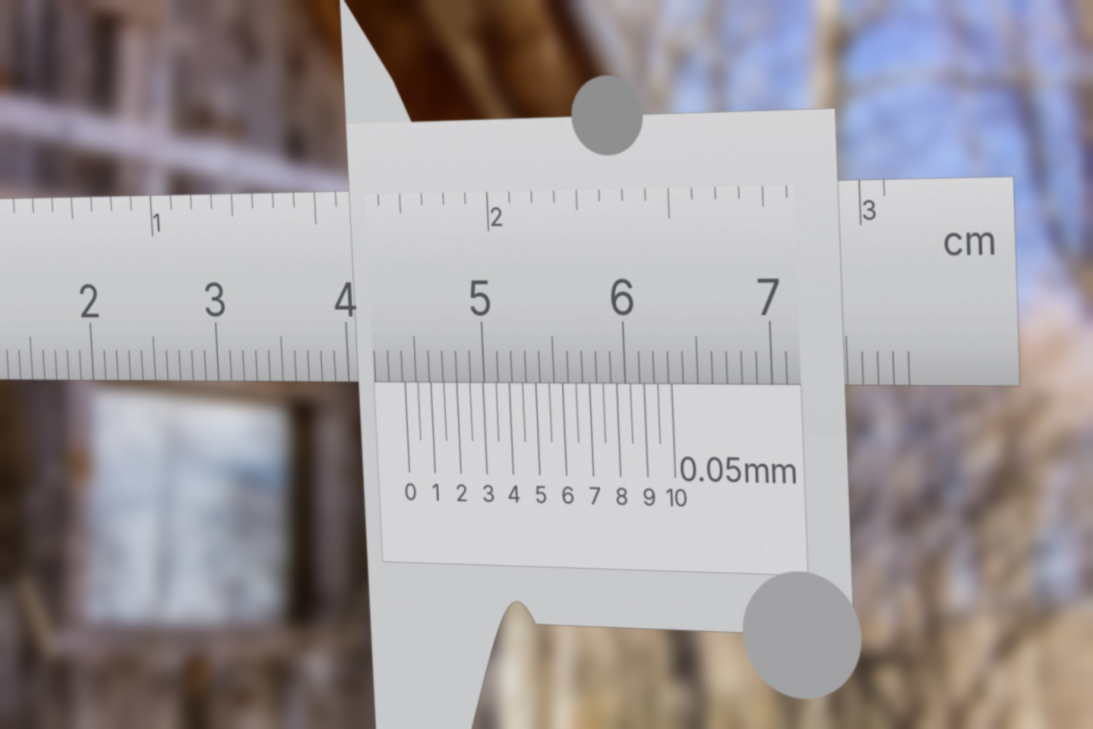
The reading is 44.2 mm
